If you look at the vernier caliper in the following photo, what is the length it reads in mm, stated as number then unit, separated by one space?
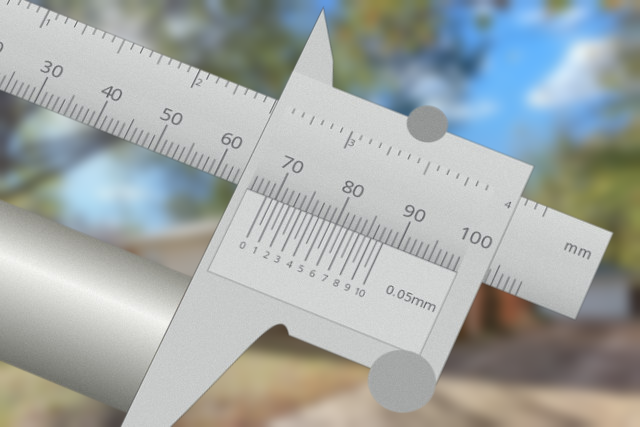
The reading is 68.6 mm
